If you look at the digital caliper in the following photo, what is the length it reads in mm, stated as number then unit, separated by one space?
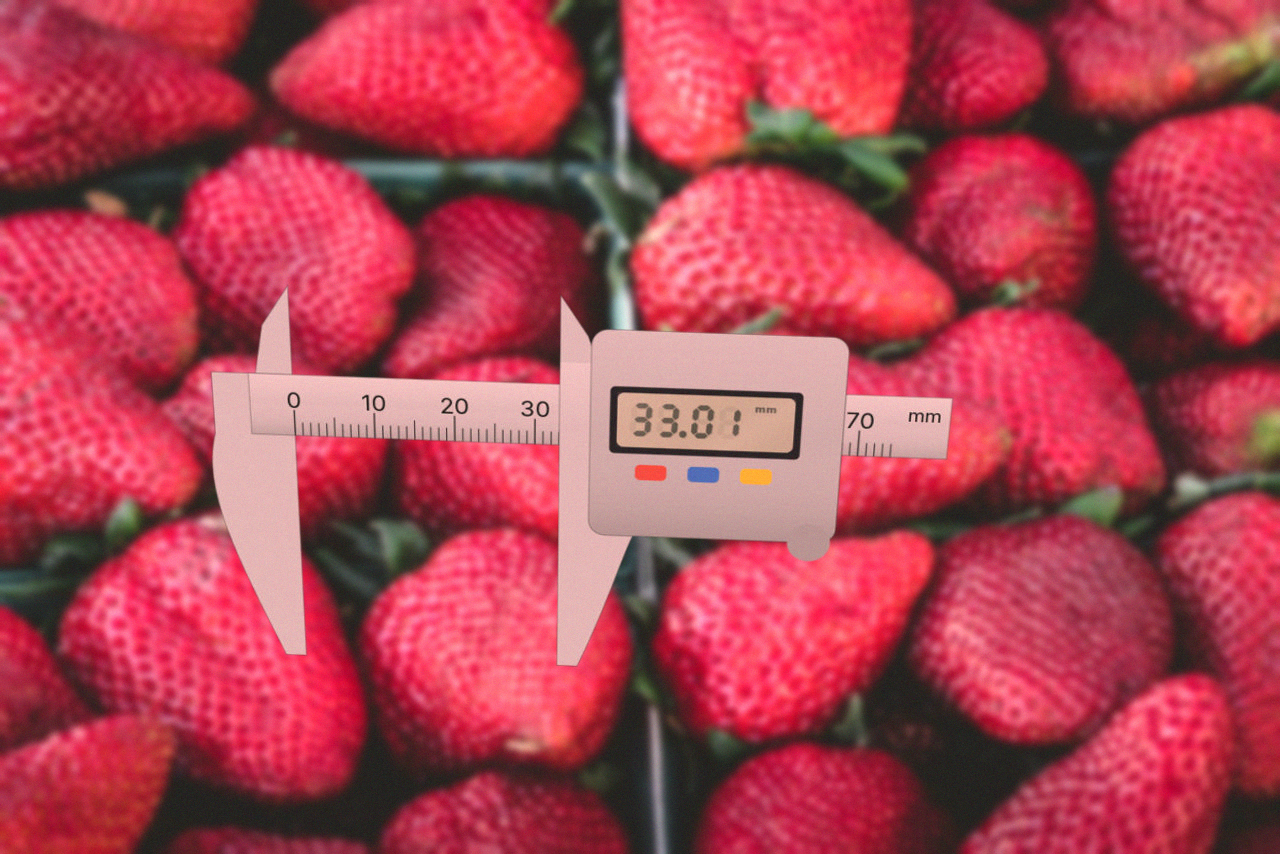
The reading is 33.01 mm
